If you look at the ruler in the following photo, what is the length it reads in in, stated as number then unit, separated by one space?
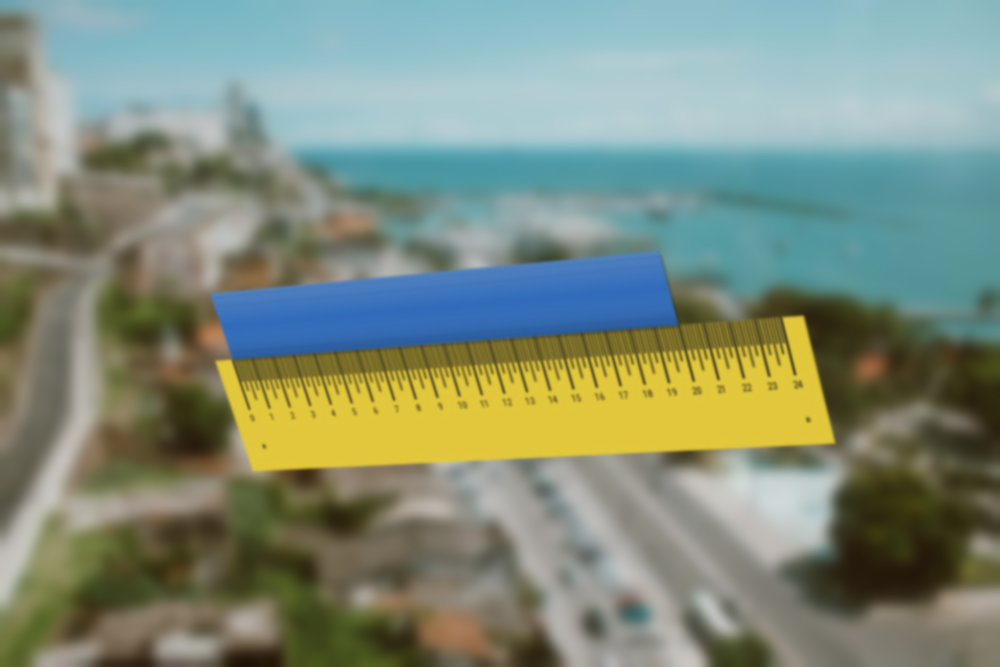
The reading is 20 in
